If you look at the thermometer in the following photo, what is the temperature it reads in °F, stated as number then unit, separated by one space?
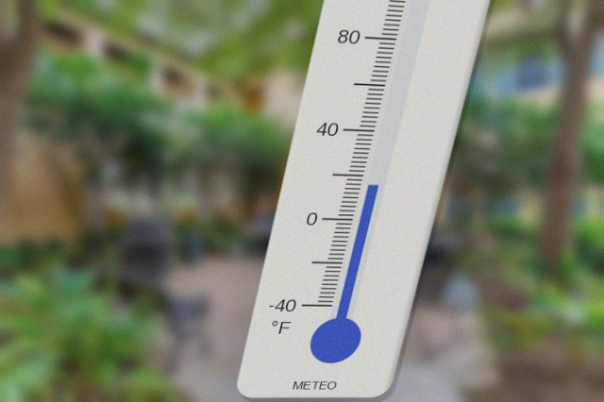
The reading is 16 °F
